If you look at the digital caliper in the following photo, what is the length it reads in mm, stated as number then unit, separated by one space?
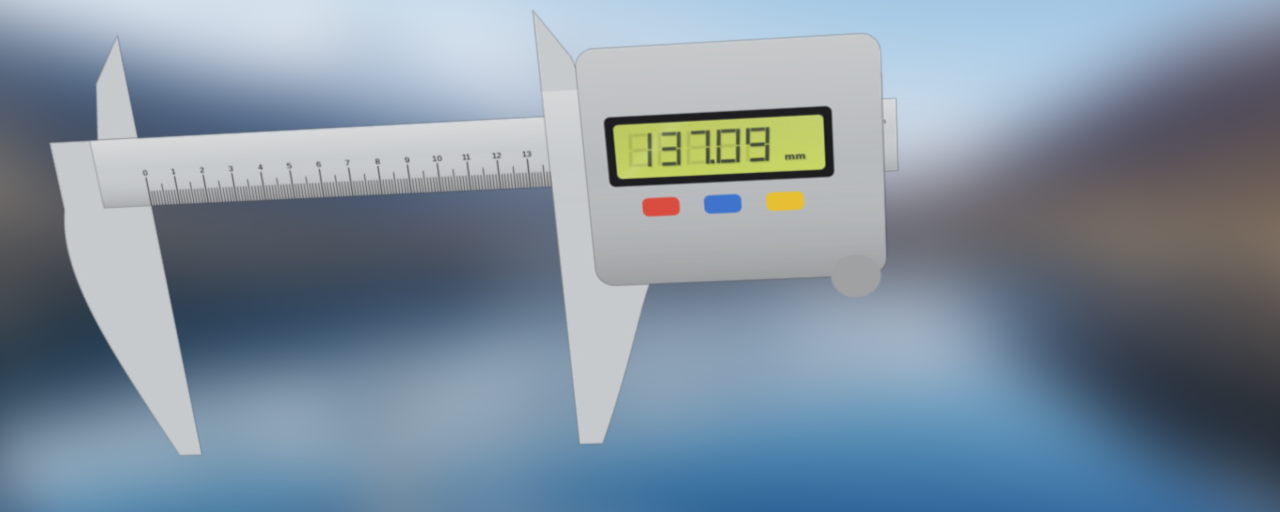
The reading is 137.09 mm
